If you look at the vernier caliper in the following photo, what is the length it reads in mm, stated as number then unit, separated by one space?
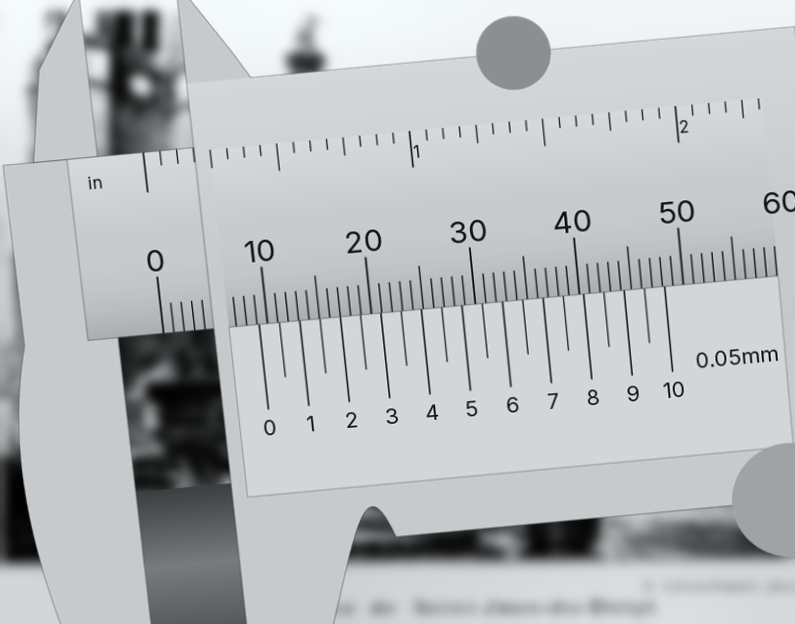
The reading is 9.2 mm
